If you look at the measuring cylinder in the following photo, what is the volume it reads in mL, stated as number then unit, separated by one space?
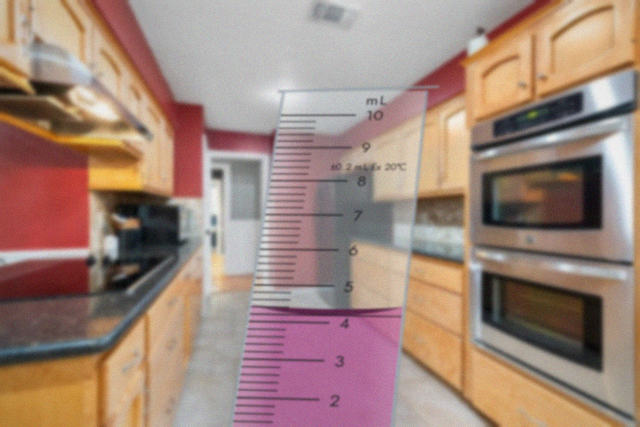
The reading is 4.2 mL
